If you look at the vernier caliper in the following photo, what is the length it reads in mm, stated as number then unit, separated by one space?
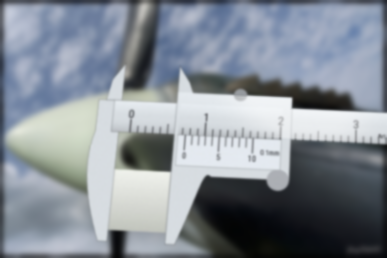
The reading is 7.4 mm
